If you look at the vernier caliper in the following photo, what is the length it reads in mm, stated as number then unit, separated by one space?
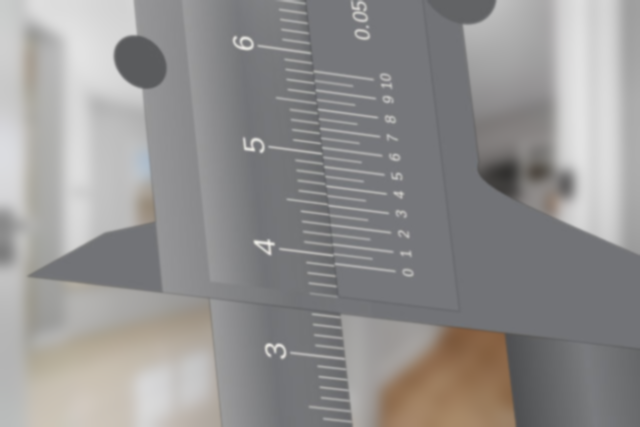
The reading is 39.2 mm
